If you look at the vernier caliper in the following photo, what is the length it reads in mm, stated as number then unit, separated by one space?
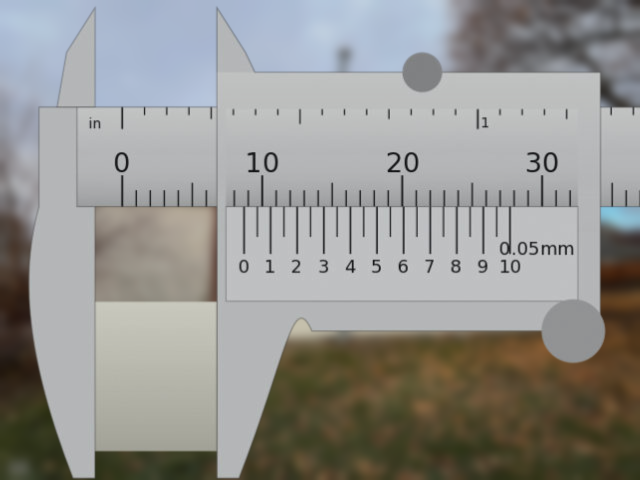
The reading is 8.7 mm
